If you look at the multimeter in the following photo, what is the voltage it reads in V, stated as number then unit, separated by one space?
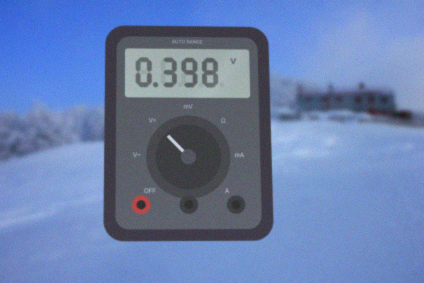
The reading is 0.398 V
